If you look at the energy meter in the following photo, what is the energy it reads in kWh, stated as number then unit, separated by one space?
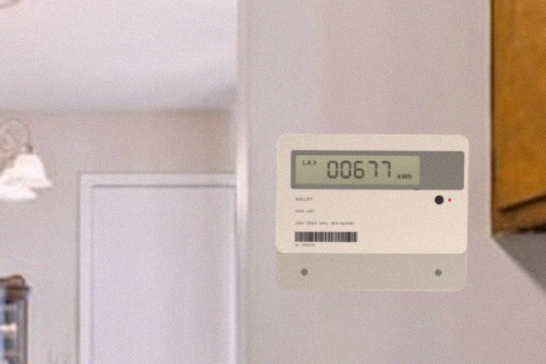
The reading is 677 kWh
